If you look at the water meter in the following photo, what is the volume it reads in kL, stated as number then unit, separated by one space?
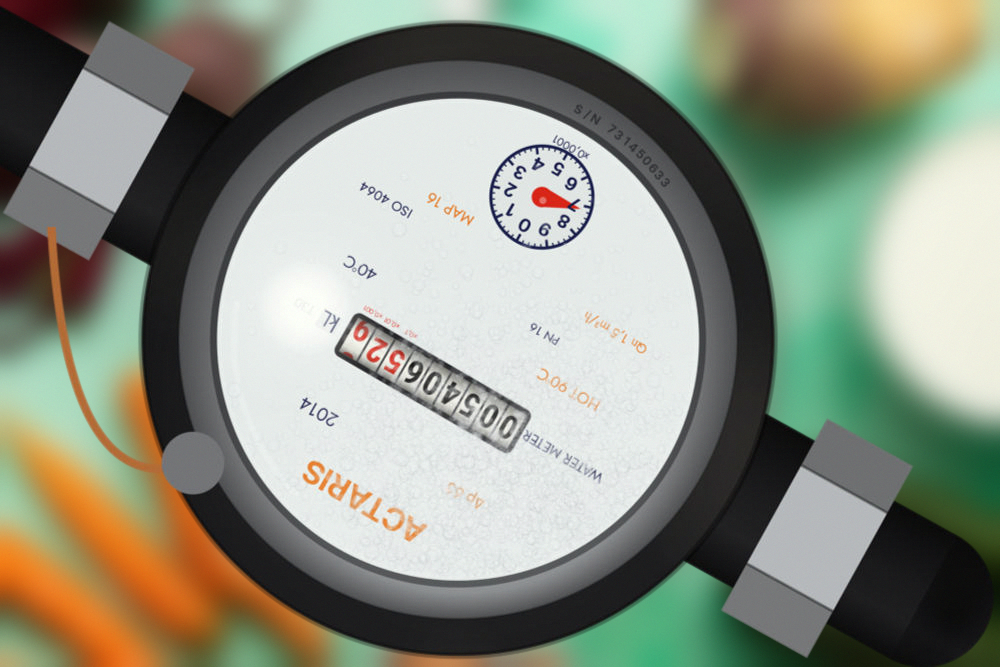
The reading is 5406.5287 kL
